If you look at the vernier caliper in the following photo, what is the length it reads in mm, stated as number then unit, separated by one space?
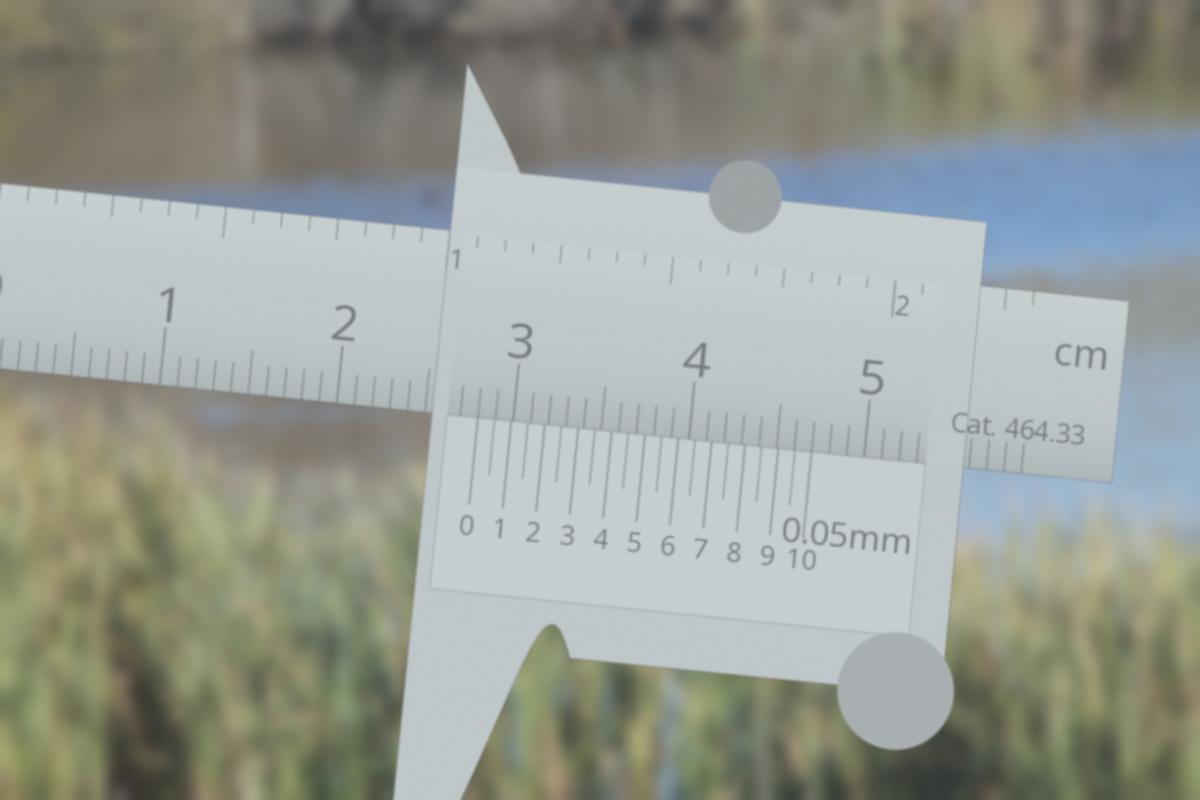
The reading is 28.0 mm
